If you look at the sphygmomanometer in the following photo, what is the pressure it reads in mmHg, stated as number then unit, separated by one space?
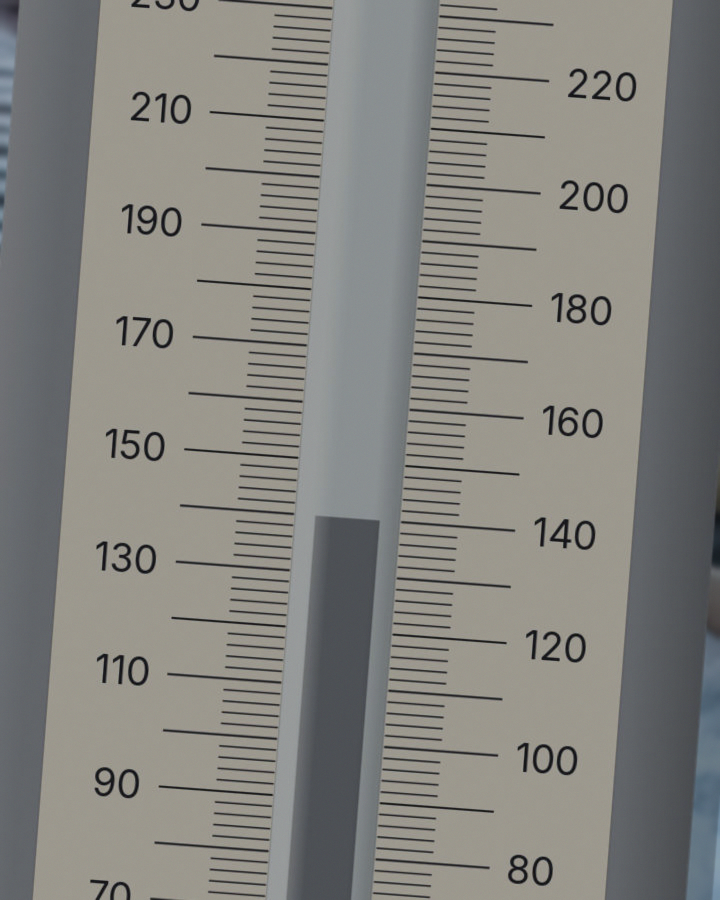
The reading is 140 mmHg
